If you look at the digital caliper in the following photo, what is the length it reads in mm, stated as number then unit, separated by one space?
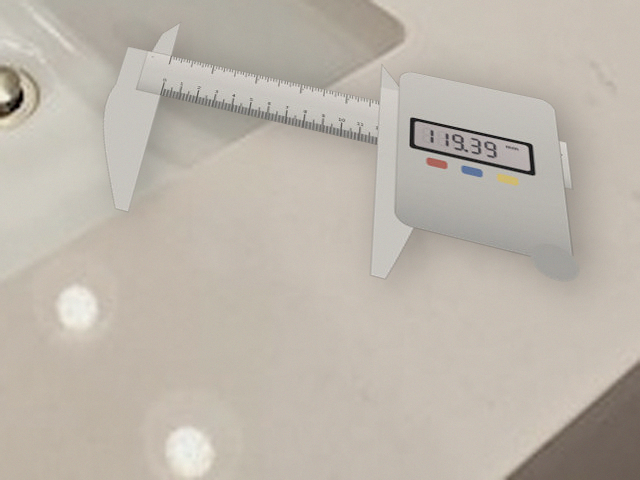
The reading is 119.39 mm
